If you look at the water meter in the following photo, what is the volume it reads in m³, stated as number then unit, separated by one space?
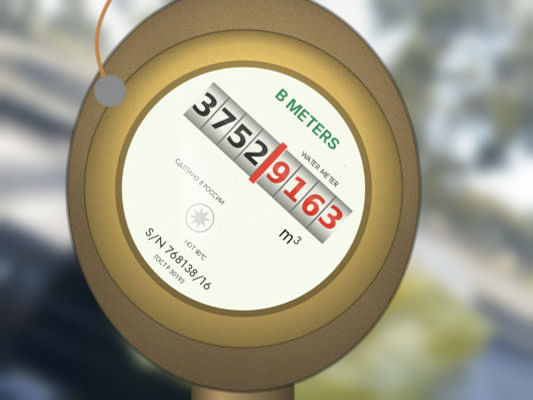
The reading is 3752.9163 m³
